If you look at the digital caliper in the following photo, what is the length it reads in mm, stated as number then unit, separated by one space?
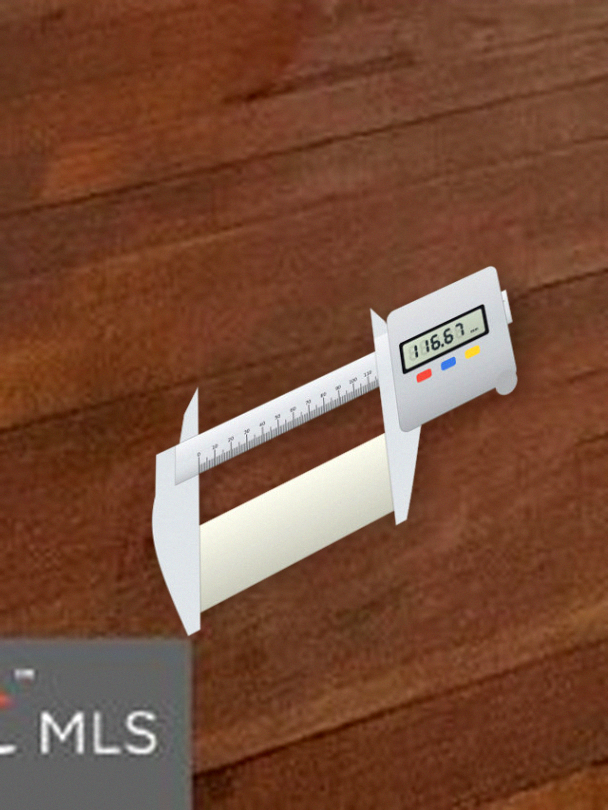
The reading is 116.67 mm
